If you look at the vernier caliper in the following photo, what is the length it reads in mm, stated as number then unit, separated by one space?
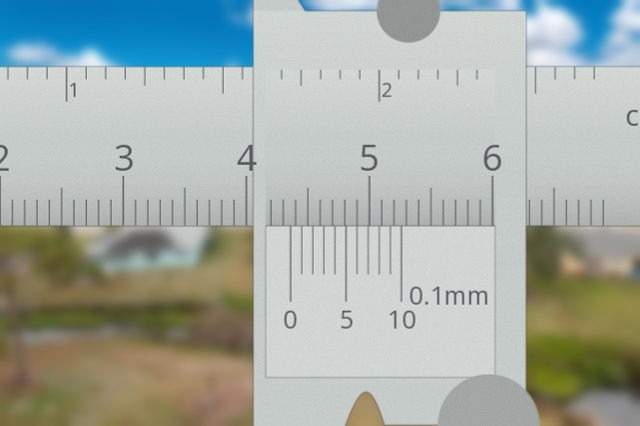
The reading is 43.6 mm
